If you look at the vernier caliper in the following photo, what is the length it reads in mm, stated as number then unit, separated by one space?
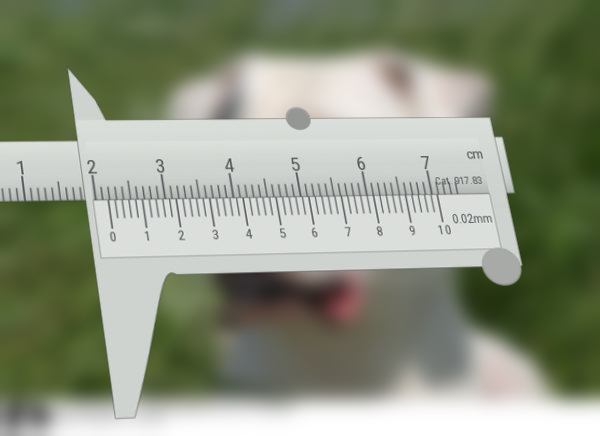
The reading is 21.8 mm
